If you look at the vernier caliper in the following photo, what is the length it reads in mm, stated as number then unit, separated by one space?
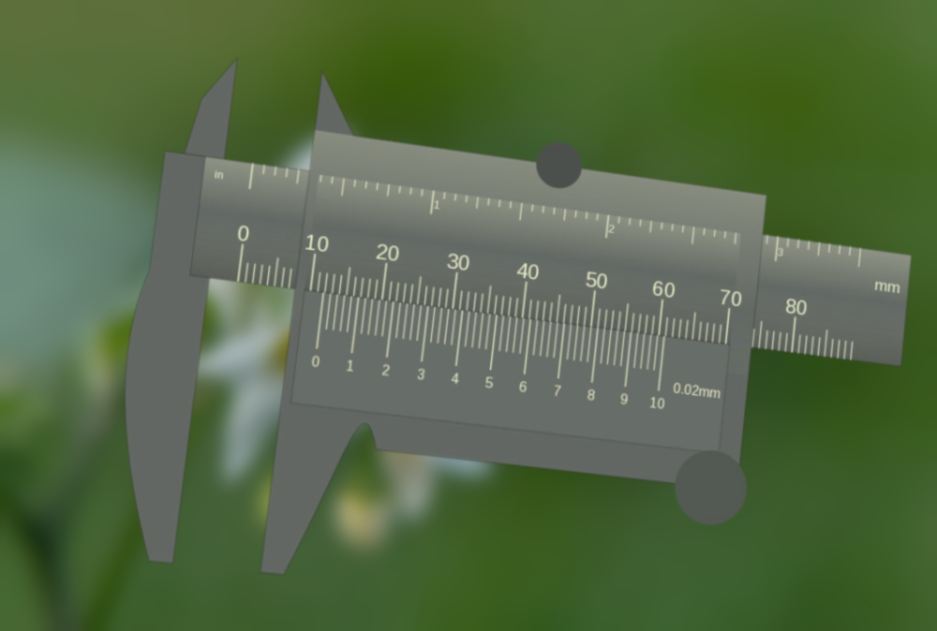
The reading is 11.8 mm
